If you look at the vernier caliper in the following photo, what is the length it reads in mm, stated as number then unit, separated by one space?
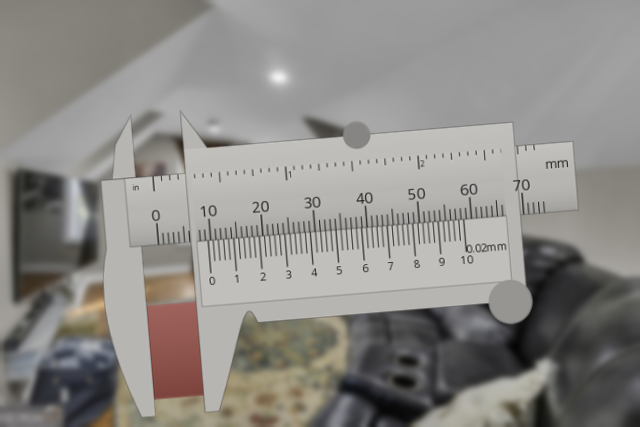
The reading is 9.5 mm
